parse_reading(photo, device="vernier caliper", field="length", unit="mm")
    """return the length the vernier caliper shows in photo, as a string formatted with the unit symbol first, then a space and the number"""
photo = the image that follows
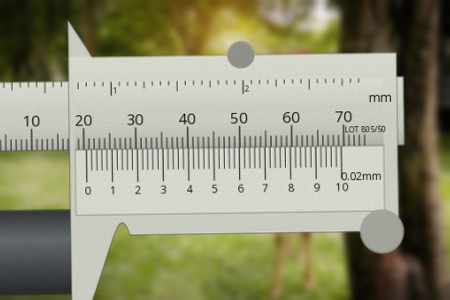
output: mm 20.5
